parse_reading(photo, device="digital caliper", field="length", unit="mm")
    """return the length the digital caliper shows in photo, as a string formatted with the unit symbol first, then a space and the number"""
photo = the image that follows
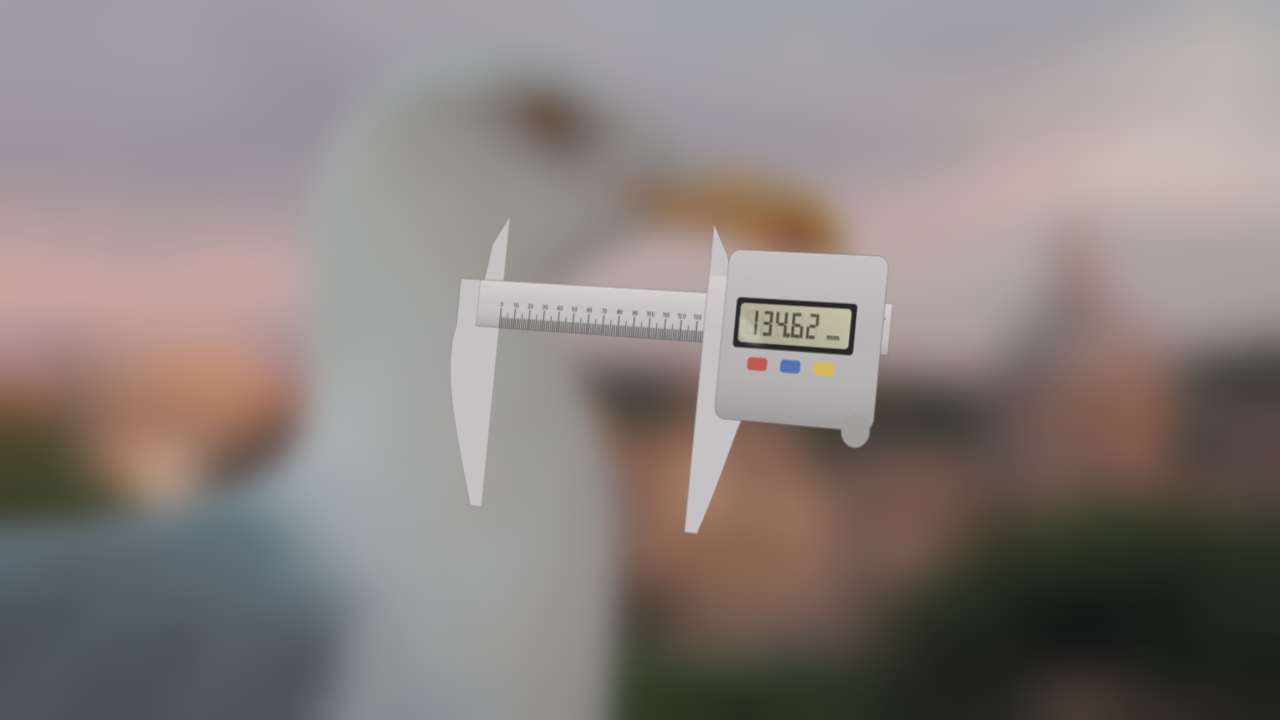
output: mm 134.62
